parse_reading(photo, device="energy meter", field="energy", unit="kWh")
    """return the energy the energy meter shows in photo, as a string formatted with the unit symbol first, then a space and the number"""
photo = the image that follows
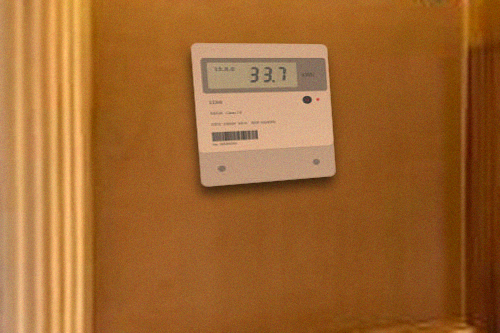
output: kWh 33.7
